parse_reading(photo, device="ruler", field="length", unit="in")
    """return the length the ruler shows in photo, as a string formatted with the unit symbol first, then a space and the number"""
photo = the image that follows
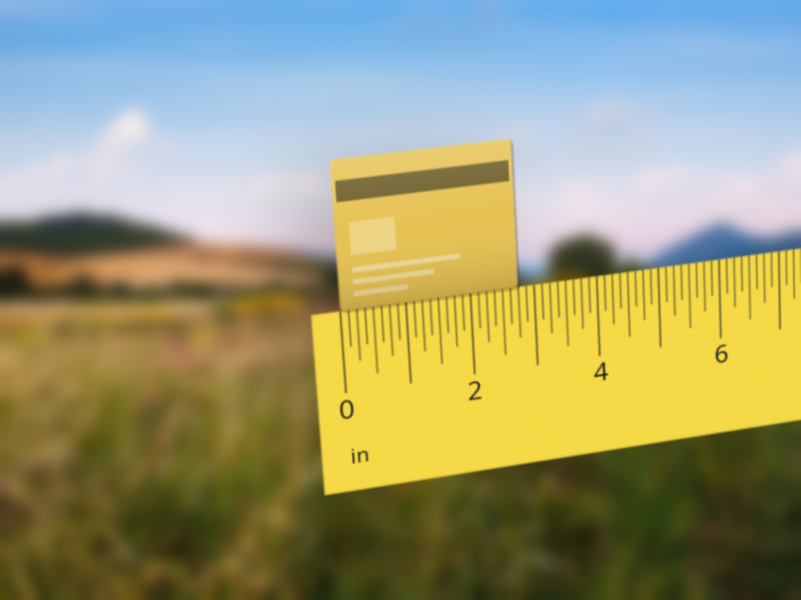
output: in 2.75
